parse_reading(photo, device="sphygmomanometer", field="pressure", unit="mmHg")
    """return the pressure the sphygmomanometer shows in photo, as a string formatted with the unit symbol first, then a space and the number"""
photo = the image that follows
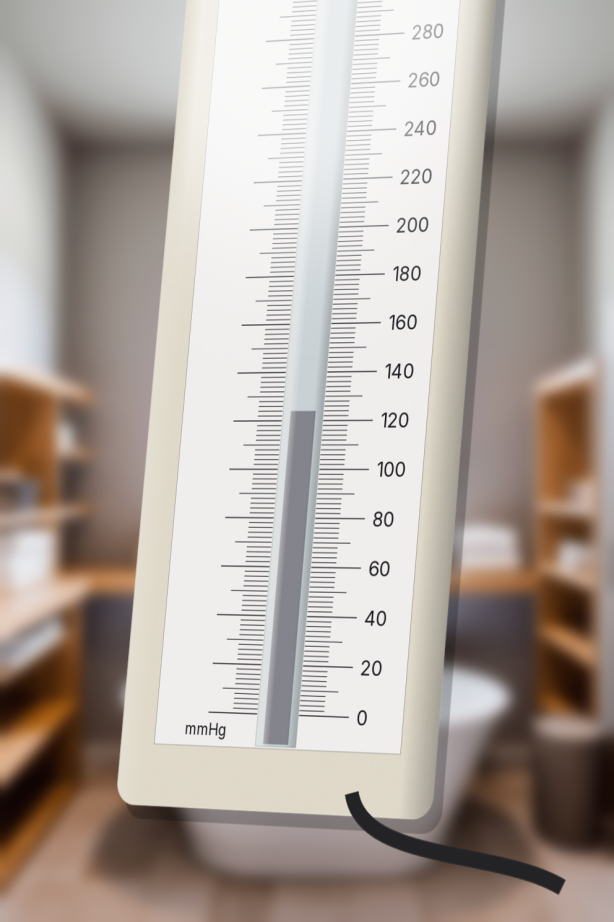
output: mmHg 124
